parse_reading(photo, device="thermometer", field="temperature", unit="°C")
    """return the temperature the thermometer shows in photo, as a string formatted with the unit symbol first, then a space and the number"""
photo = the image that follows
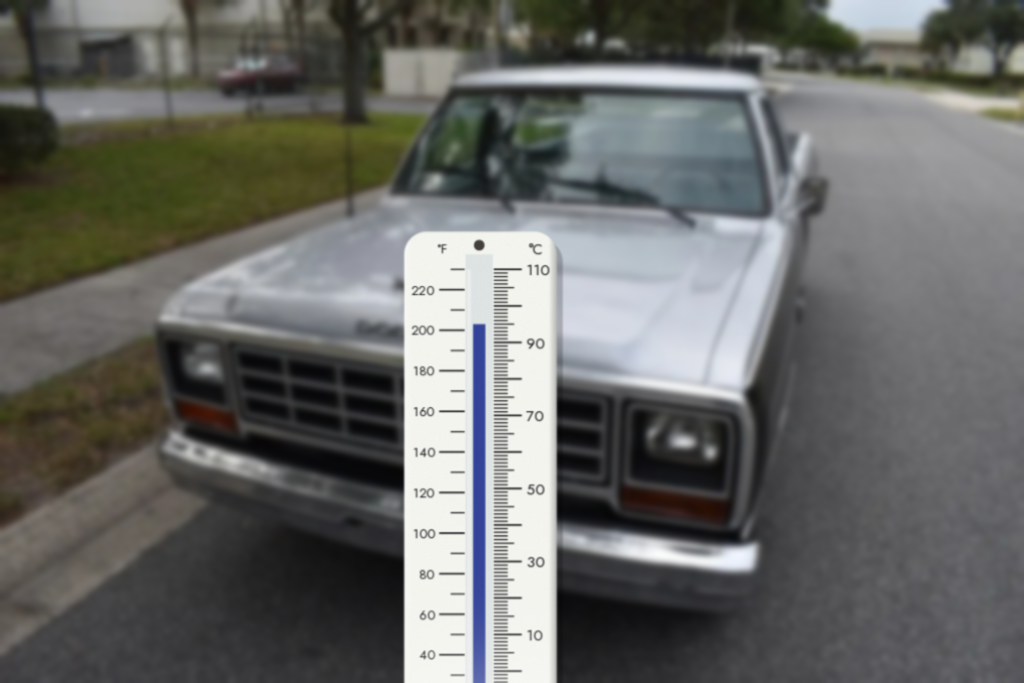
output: °C 95
